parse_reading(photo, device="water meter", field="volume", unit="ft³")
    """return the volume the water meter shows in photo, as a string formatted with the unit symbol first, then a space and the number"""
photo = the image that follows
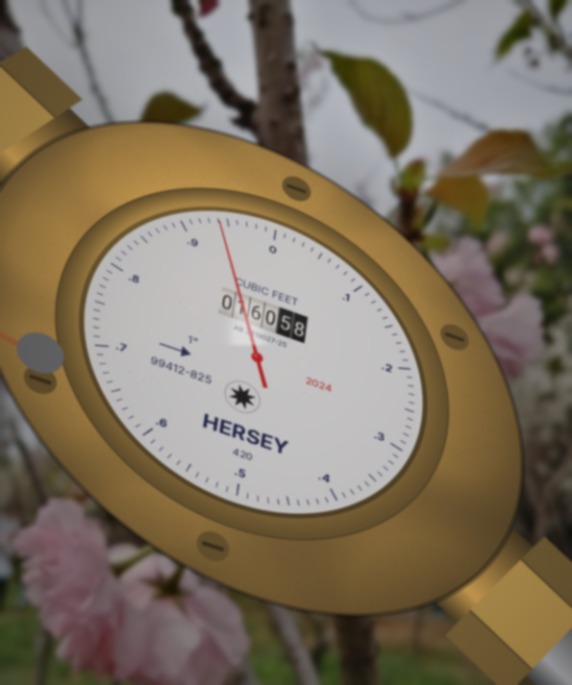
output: ft³ 16057.94
